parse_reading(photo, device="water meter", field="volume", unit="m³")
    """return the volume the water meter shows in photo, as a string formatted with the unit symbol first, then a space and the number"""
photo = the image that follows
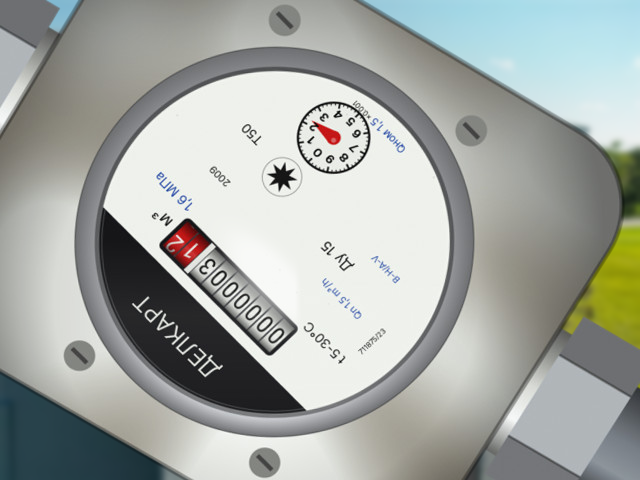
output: m³ 3.122
